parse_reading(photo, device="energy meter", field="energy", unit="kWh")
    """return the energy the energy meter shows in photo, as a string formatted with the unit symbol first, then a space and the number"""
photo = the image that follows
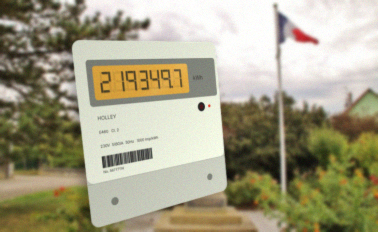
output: kWh 219349.7
